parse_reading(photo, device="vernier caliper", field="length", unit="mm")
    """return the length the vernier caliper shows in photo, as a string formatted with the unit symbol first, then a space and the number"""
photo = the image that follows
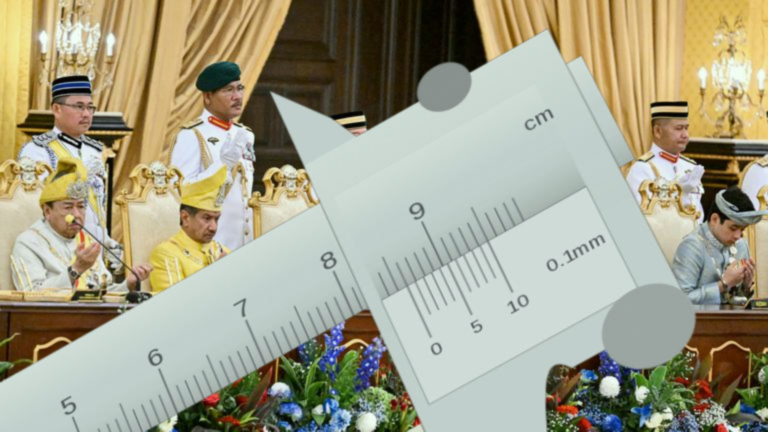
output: mm 86.0
